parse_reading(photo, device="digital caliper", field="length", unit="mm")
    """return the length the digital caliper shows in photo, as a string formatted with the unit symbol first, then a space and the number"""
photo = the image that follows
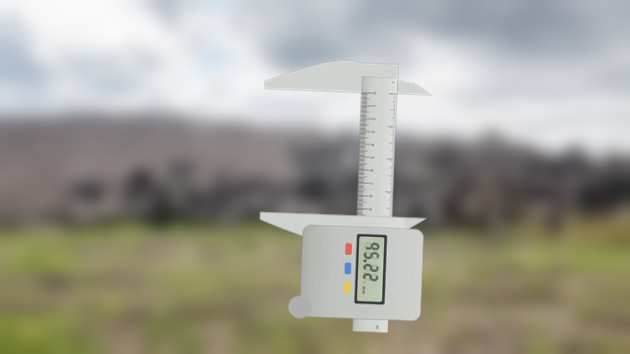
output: mm 95.22
